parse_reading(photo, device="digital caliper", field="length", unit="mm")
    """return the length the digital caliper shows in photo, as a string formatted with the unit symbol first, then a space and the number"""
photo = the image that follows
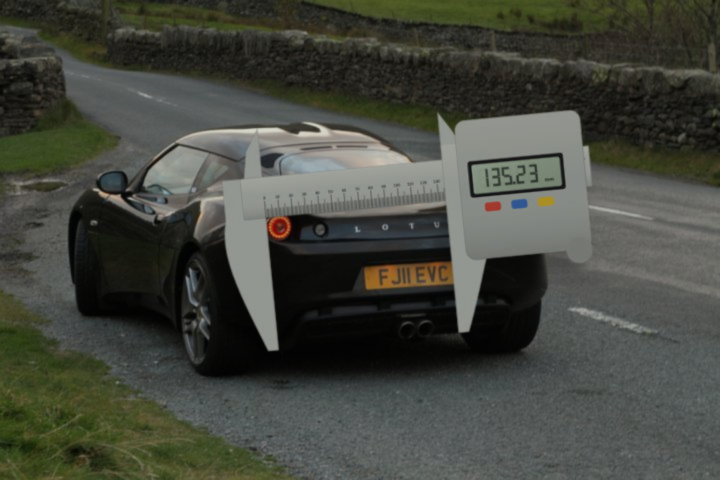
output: mm 135.23
